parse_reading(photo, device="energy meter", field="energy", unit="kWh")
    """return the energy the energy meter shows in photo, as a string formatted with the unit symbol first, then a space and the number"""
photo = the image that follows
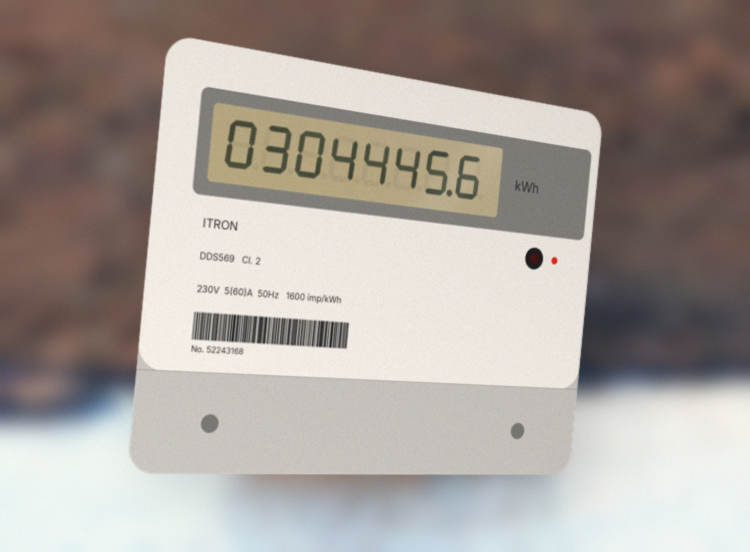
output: kWh 304445.6
